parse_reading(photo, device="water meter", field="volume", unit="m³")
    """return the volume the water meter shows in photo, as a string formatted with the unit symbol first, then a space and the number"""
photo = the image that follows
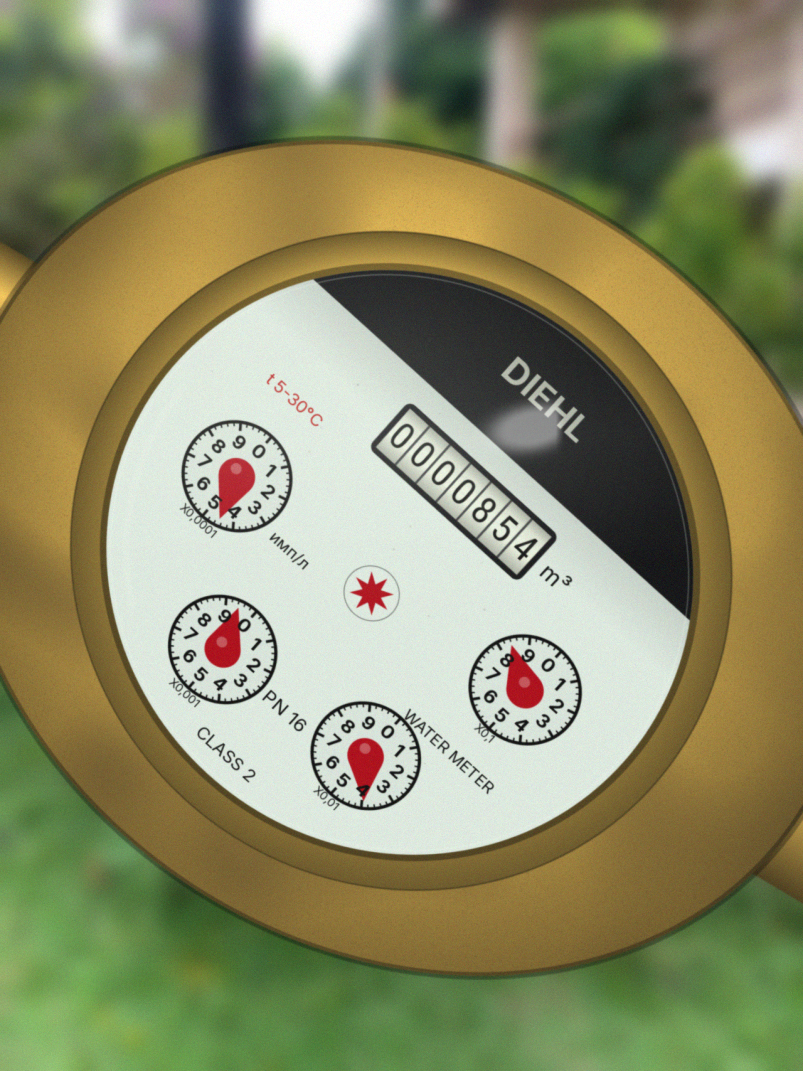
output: m³ 854.8394
